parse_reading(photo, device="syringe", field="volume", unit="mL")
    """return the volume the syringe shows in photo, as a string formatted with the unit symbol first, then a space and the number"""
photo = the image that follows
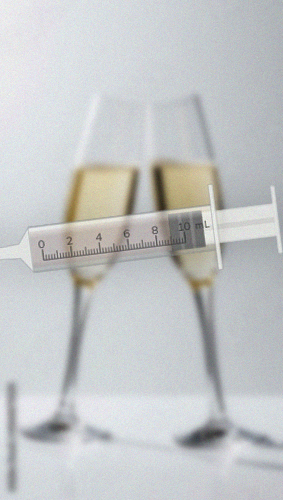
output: mL 9
